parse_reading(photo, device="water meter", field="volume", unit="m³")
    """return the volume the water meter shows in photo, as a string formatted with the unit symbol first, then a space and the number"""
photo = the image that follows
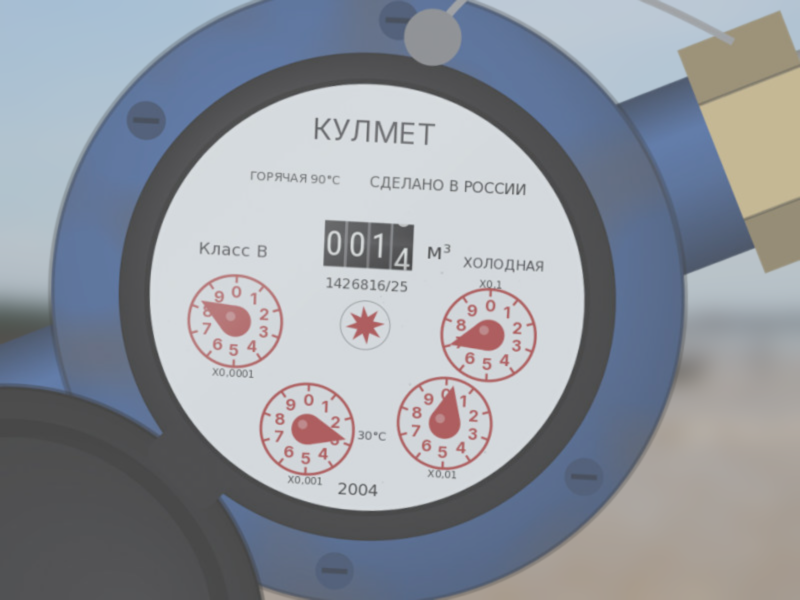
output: m³ 13.7028
